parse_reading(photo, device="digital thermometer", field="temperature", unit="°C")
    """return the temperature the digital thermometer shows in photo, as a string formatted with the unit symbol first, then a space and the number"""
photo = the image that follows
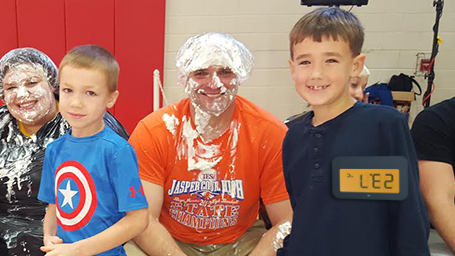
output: °C 23.7
